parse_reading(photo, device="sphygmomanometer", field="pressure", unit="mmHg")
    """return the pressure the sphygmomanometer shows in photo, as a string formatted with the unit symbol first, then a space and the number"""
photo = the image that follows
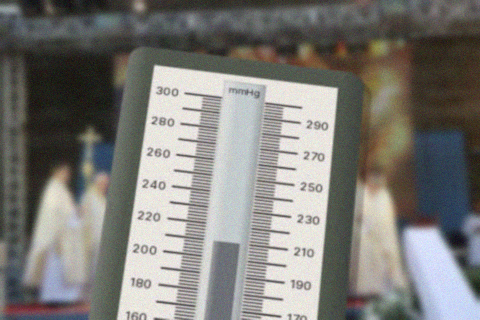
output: mmHg 210
